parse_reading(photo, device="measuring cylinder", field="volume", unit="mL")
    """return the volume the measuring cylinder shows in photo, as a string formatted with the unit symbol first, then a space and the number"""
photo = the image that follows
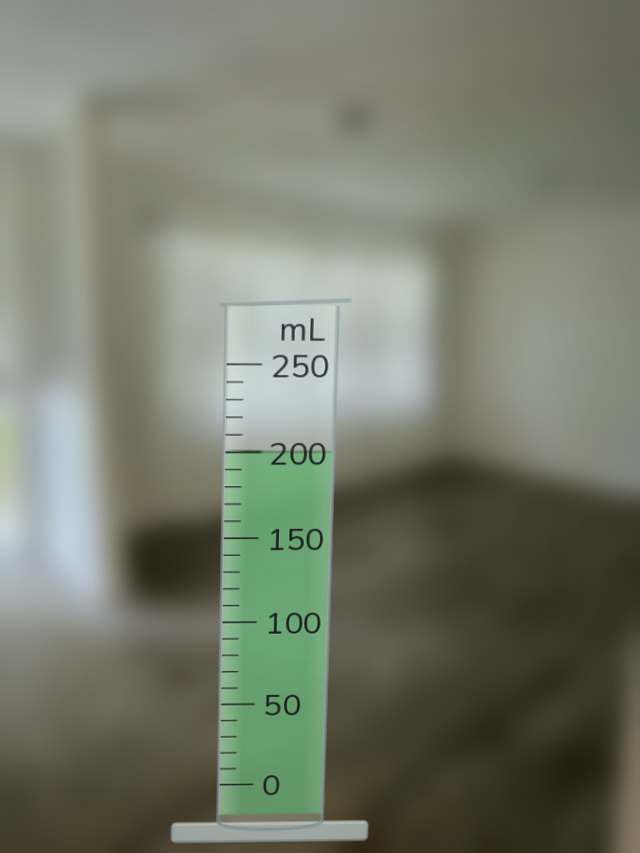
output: mL 200
